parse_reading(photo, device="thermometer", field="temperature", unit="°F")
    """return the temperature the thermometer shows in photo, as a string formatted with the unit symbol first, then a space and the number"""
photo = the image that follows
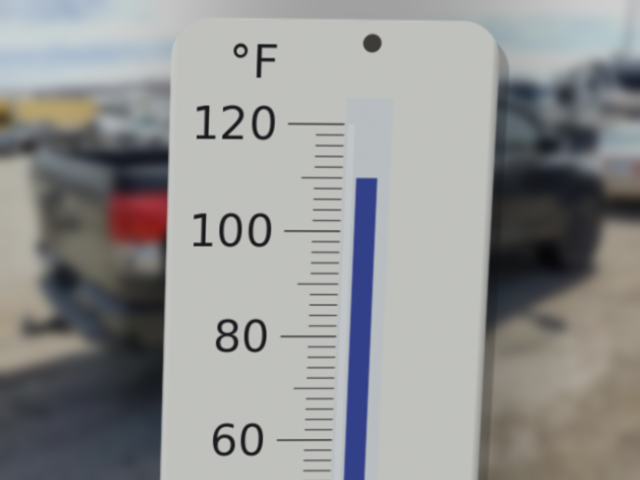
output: °F 110
